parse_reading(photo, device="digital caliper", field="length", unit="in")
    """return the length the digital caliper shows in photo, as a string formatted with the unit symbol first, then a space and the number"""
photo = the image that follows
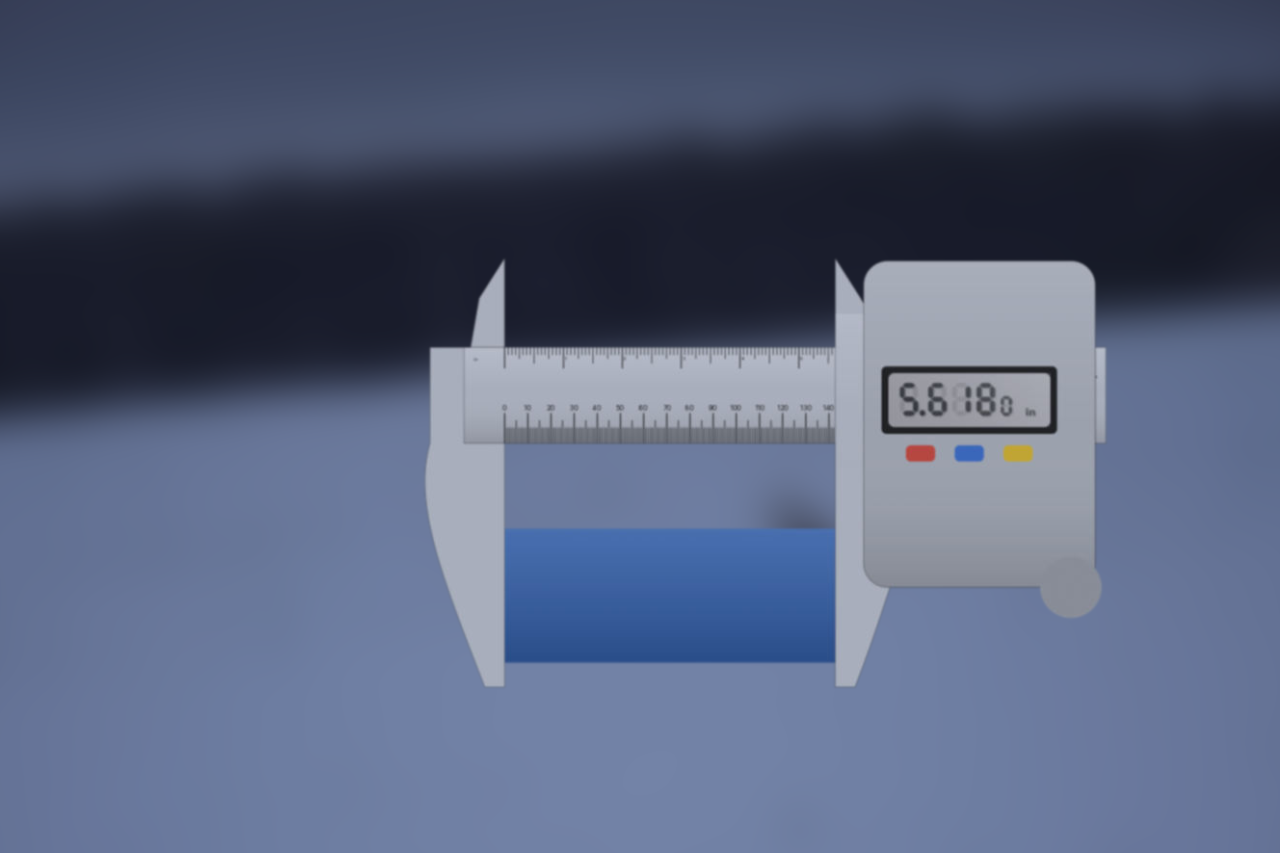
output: in 5.6180
